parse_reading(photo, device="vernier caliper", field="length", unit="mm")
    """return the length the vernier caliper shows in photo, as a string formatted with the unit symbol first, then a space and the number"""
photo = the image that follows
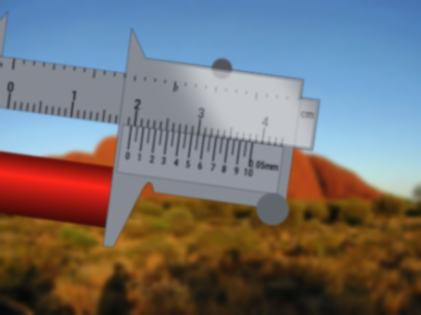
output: mm 19.5
